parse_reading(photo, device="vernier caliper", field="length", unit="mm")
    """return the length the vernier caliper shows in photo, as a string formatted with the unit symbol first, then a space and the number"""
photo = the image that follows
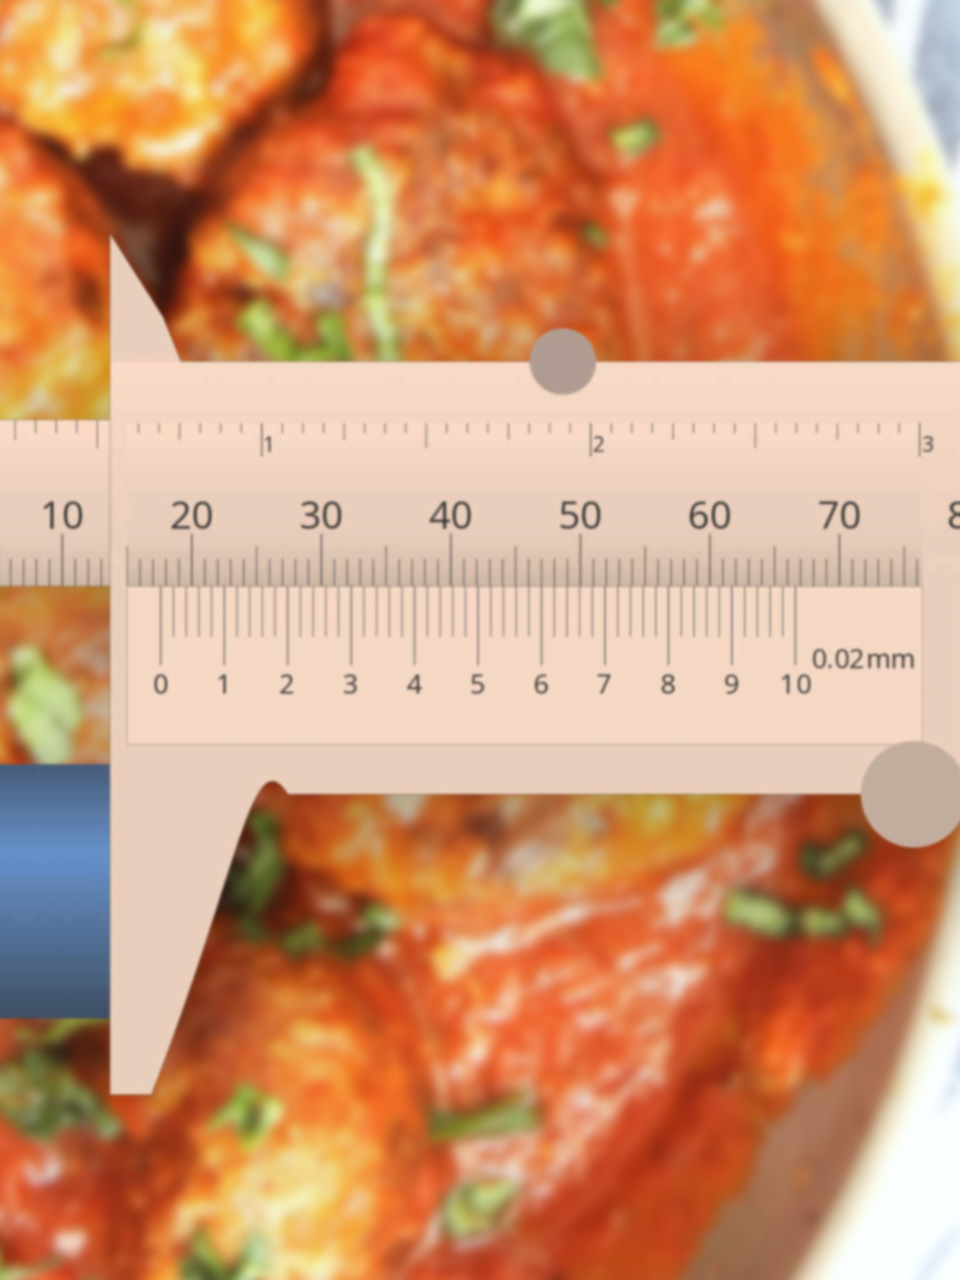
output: mm 17.6
